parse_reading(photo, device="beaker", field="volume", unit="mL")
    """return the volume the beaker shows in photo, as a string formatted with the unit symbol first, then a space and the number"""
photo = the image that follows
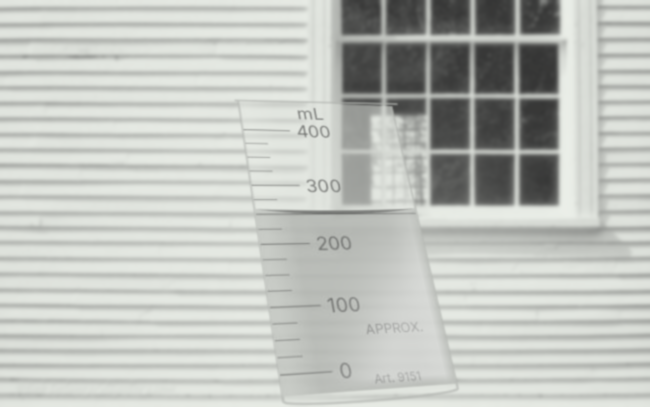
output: mL 250
